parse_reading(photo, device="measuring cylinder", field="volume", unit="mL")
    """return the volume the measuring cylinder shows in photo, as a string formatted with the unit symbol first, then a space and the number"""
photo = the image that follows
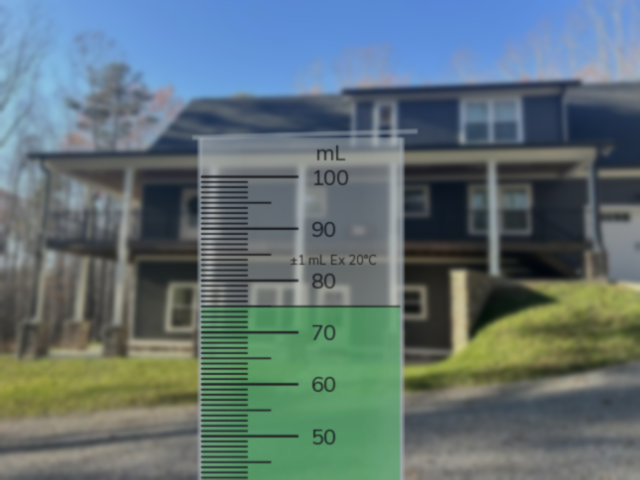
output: mL 75
